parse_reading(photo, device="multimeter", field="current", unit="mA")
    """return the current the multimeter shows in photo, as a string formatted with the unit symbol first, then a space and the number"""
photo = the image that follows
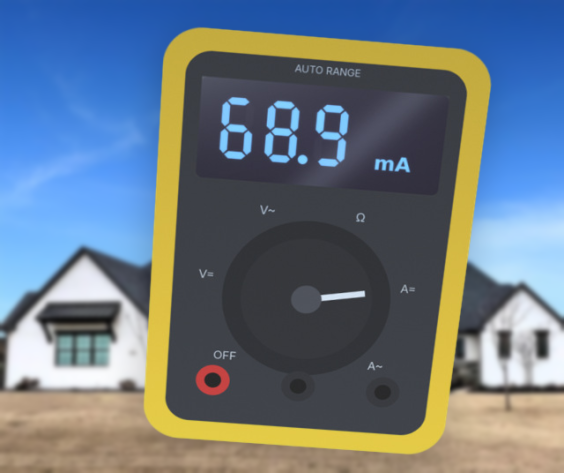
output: mA 68.9
